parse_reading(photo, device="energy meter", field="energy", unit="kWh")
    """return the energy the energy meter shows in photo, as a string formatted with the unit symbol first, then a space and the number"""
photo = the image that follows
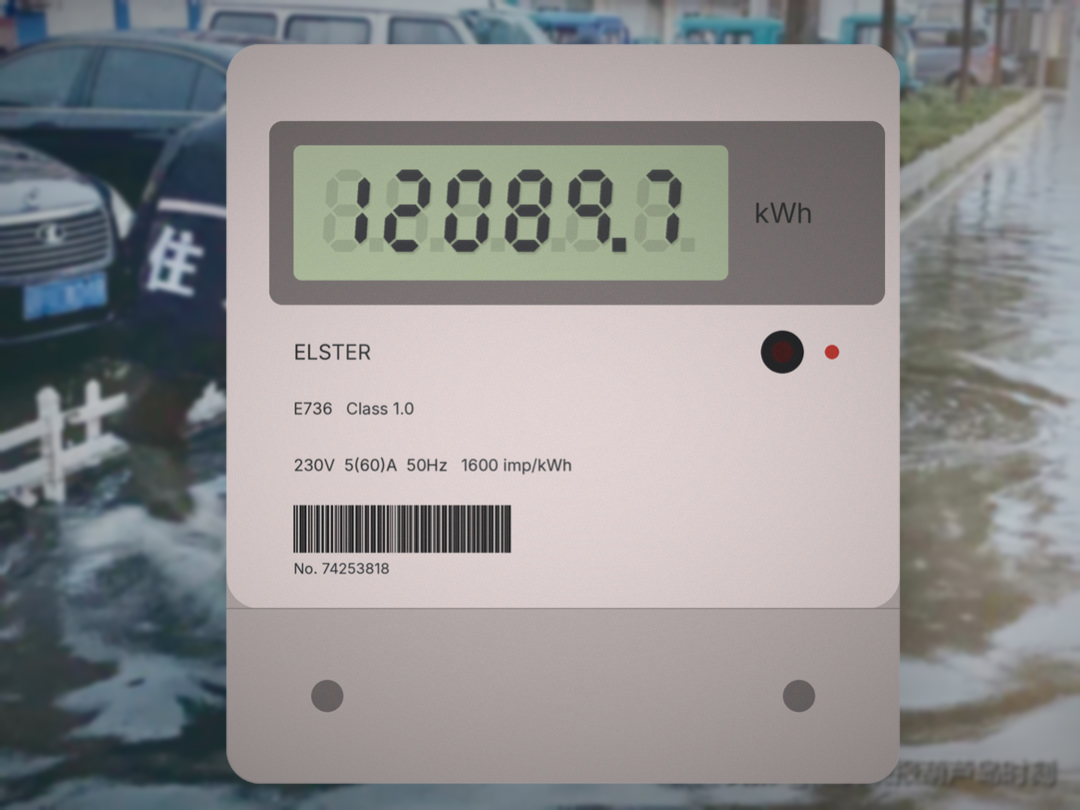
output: kWh 12089.7
